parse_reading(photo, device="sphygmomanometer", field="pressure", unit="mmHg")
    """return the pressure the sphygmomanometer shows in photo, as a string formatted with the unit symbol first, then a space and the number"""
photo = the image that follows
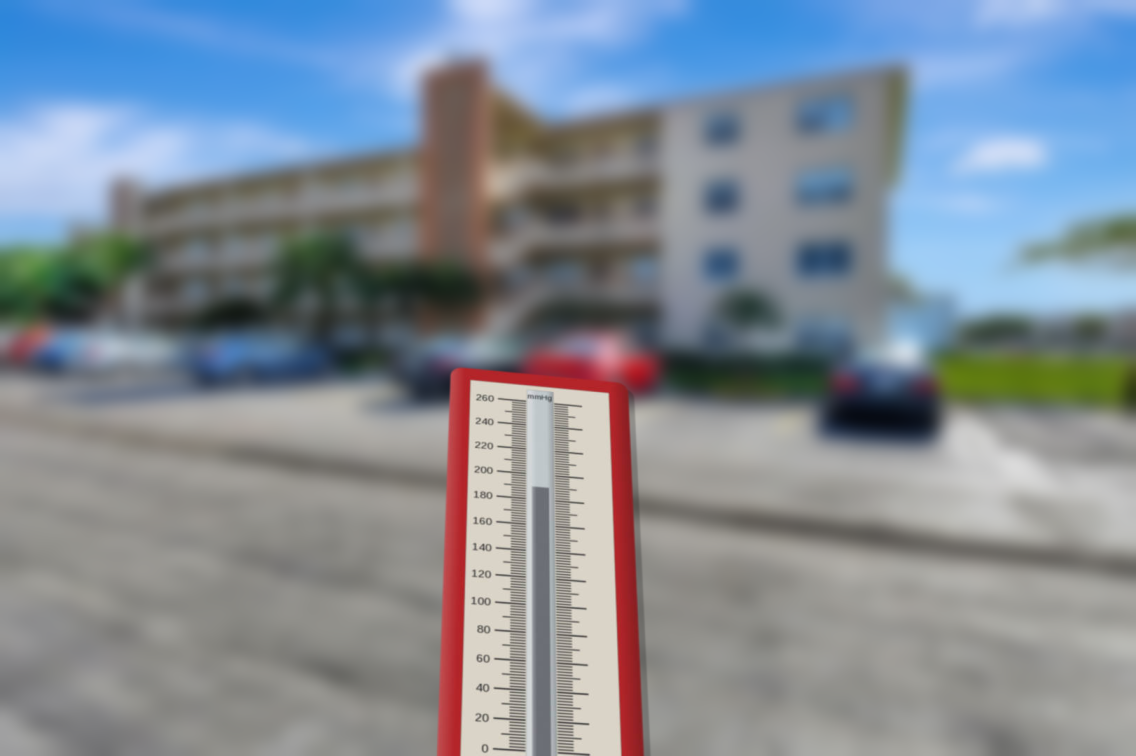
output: mmHg 190
